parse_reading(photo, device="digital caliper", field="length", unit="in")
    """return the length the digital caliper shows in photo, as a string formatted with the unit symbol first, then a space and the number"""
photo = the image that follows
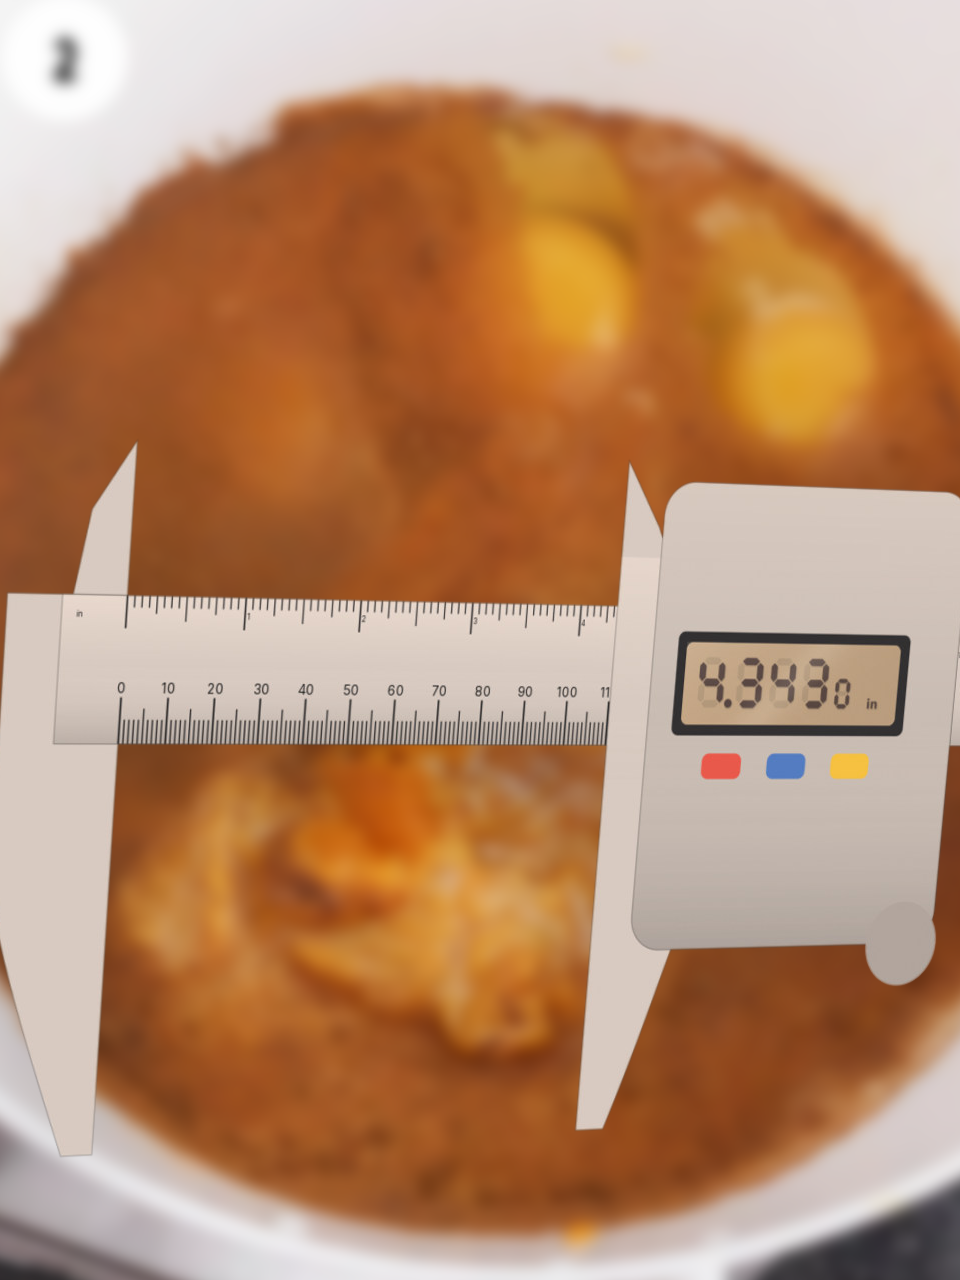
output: in 4.3430
